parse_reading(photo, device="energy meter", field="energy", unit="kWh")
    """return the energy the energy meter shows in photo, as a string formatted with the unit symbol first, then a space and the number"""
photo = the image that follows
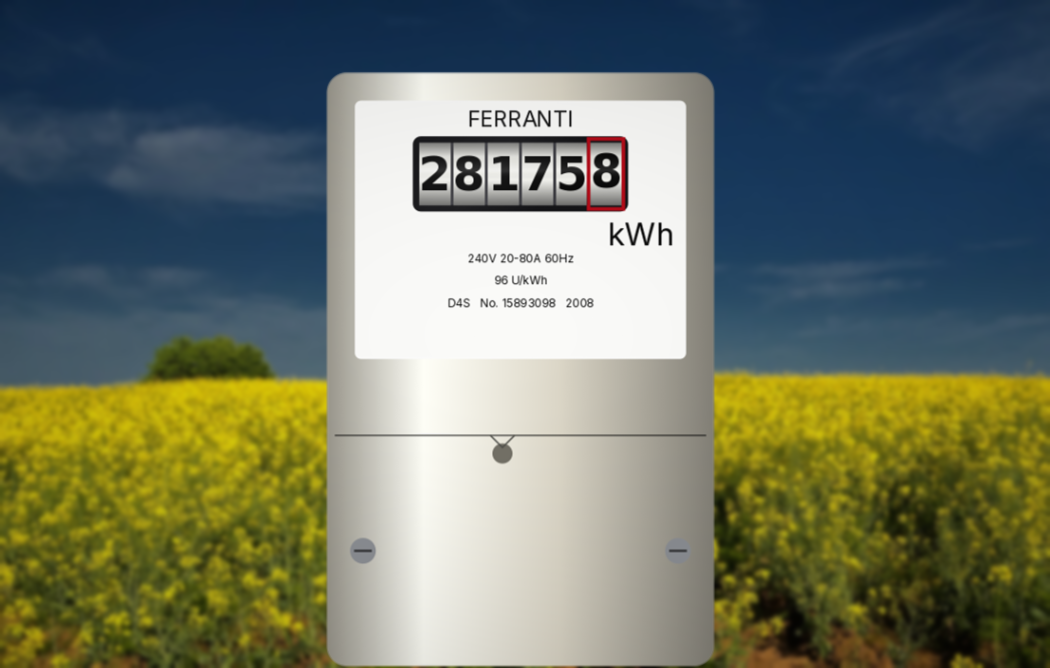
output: kWh 28175.8
